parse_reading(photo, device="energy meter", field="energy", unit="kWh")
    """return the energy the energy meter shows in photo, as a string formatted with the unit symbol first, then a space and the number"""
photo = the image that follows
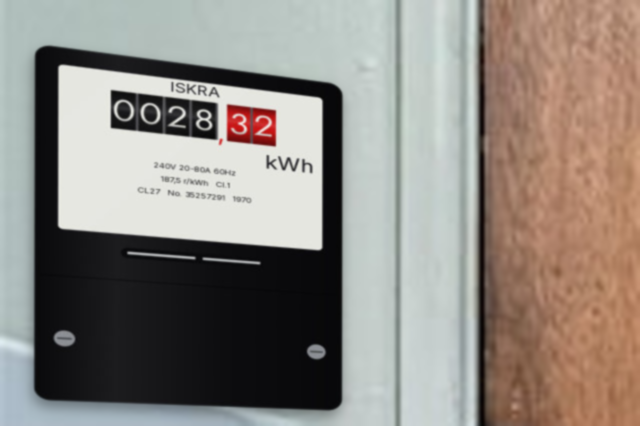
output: kWh 28.32
